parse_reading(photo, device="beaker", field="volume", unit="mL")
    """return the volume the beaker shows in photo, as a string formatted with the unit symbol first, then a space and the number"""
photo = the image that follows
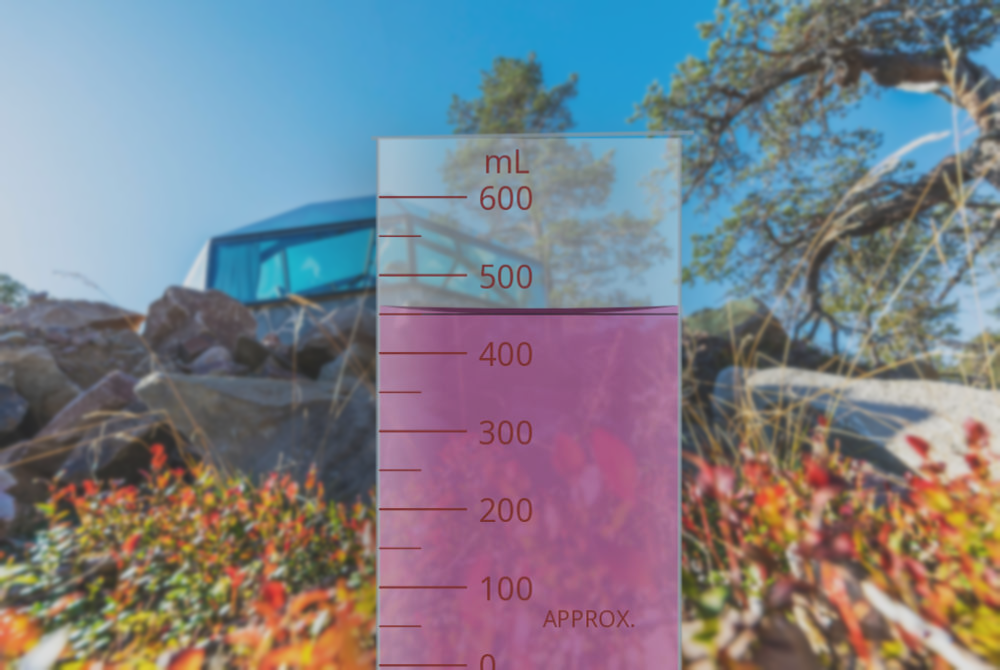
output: mL 450
